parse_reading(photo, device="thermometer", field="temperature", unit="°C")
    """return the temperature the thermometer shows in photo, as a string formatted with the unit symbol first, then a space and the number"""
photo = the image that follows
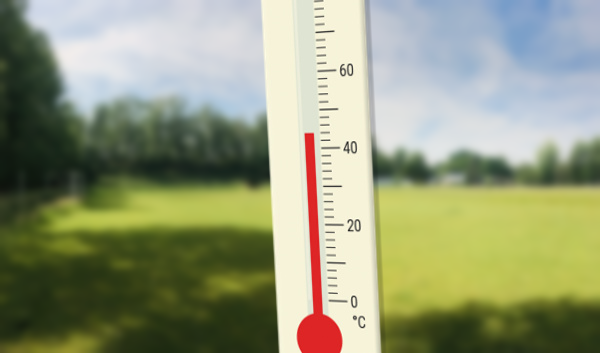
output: °C 44
